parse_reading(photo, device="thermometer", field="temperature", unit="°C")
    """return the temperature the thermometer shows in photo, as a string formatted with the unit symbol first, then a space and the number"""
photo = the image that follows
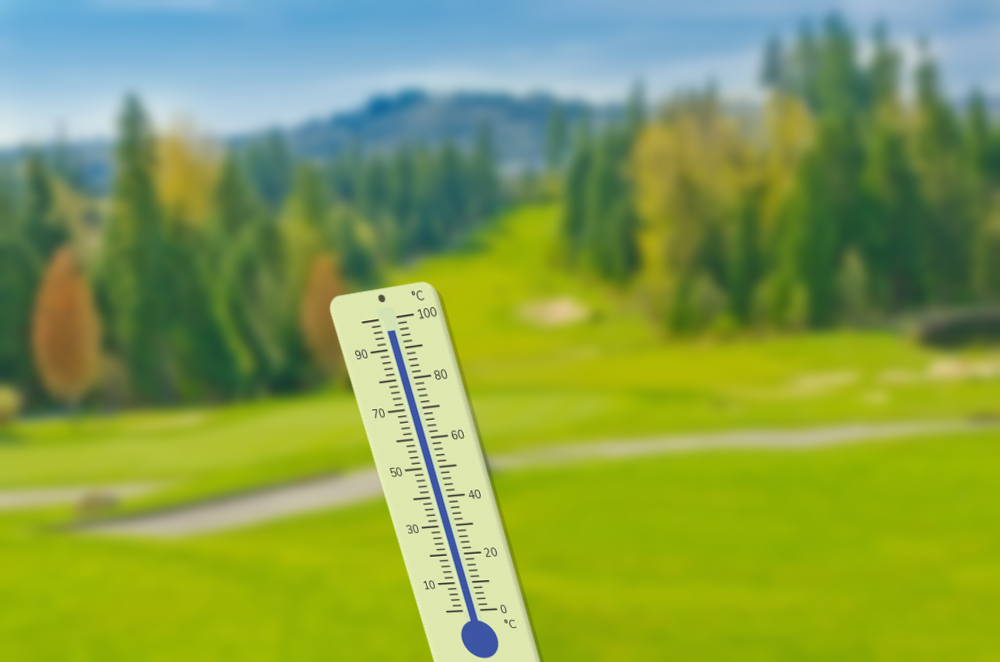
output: °C 96
